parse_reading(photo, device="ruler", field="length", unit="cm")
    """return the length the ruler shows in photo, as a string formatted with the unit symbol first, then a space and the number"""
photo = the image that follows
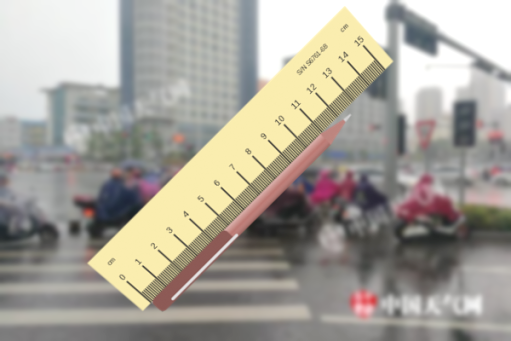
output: cm 12.5
